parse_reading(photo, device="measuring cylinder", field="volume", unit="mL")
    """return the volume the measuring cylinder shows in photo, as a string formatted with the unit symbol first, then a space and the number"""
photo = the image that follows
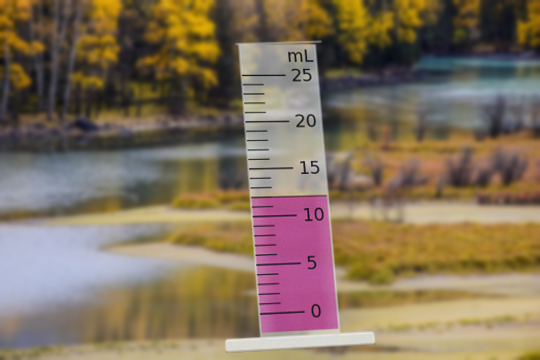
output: mL 12
